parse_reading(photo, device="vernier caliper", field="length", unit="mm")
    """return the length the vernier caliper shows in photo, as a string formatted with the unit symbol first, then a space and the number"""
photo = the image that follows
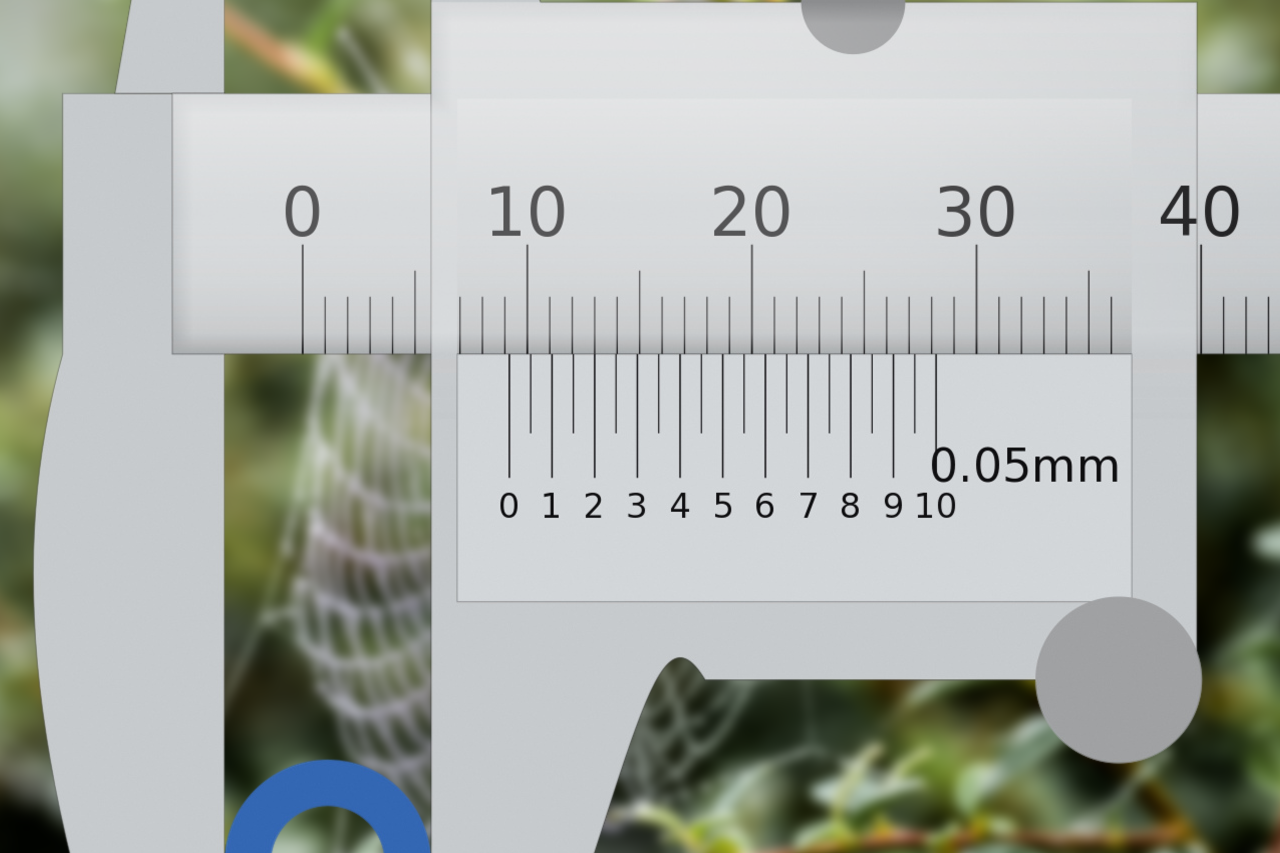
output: mm 9.2
